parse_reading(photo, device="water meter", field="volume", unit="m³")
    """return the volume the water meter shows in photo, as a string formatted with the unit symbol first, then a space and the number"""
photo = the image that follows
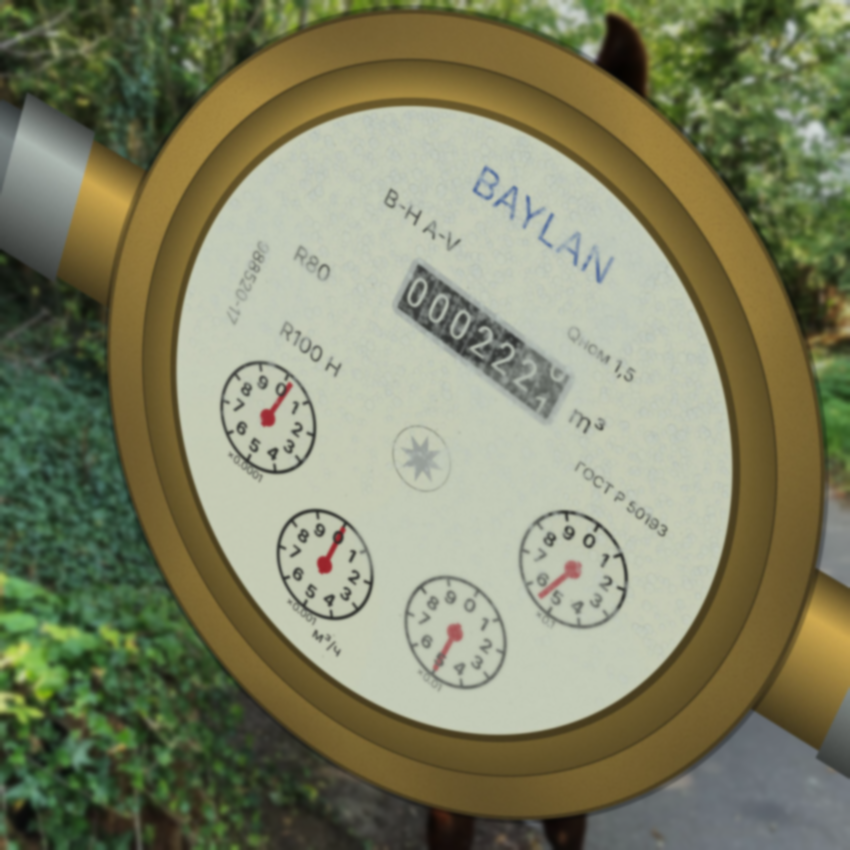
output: m³ 2220.5500
